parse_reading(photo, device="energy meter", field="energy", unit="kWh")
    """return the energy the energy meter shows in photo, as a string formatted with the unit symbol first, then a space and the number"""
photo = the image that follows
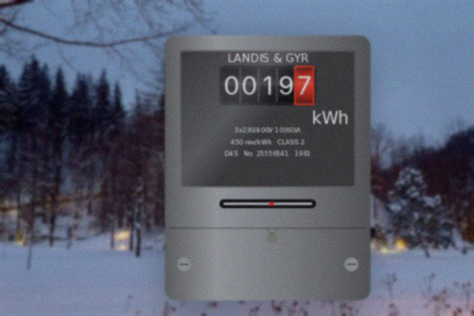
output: kWh 19.7
